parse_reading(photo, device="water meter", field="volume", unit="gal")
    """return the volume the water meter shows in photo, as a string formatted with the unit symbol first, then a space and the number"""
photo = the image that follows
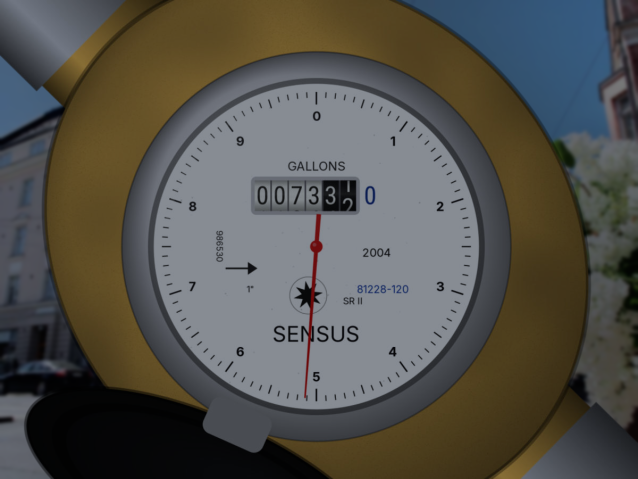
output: gal 73315.1
